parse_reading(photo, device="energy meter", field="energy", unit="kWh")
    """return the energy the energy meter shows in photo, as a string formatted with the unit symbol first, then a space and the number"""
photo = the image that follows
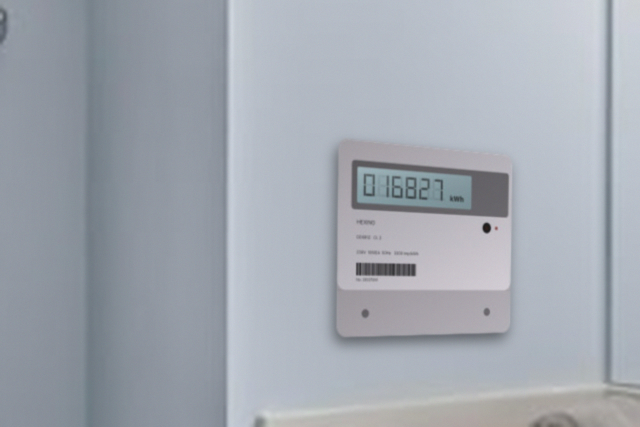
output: kWh 16827
